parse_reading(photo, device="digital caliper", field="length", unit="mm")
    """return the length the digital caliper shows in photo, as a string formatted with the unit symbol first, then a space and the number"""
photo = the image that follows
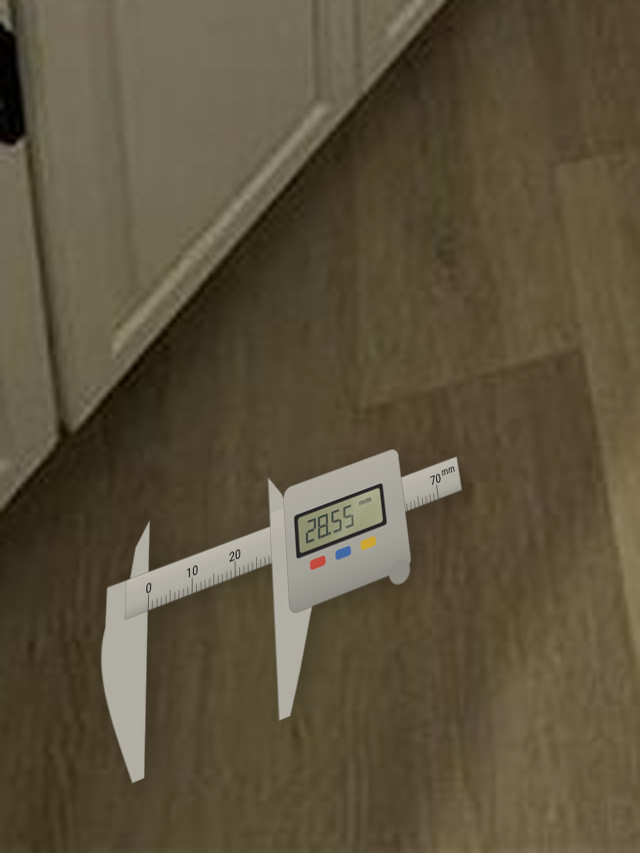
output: mm 28.55
